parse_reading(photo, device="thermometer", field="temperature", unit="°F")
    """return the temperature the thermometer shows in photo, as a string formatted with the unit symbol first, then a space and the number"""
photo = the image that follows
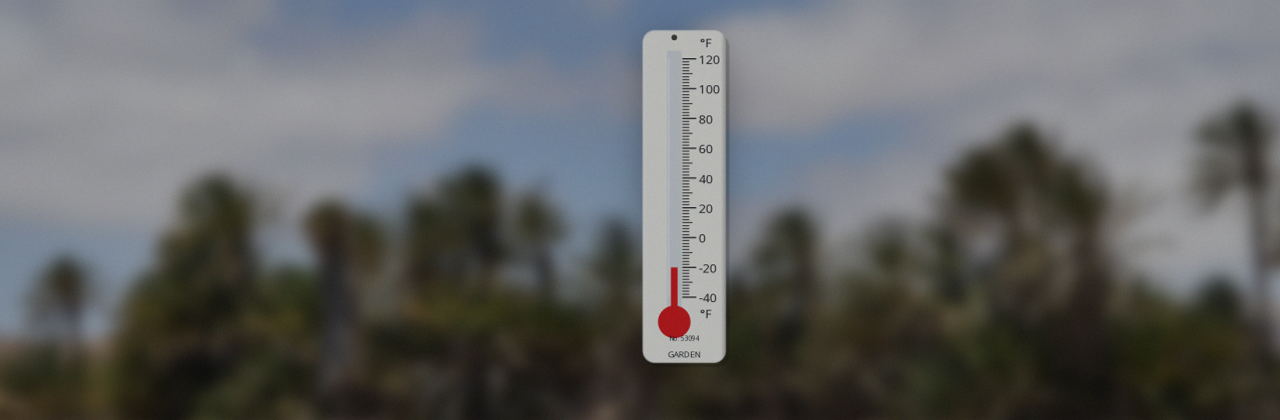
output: °F -20
